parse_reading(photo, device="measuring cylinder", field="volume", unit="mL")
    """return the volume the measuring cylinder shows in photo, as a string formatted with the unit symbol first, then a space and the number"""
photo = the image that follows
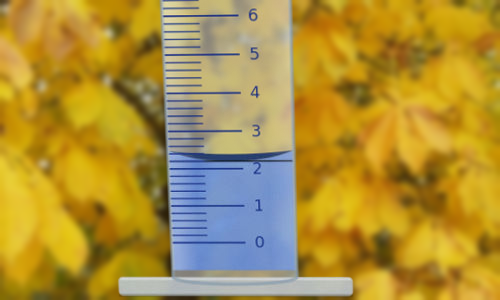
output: mL 2.2
